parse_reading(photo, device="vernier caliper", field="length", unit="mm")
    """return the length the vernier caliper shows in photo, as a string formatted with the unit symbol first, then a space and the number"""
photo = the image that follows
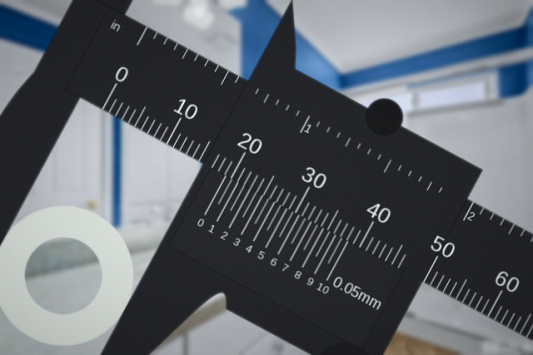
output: mm 19.2
